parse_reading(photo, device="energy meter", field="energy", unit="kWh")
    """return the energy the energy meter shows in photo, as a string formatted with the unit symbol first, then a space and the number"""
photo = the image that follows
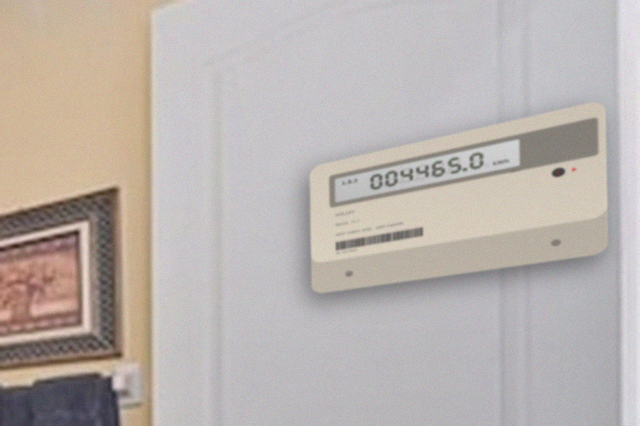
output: kWh 4465.0
